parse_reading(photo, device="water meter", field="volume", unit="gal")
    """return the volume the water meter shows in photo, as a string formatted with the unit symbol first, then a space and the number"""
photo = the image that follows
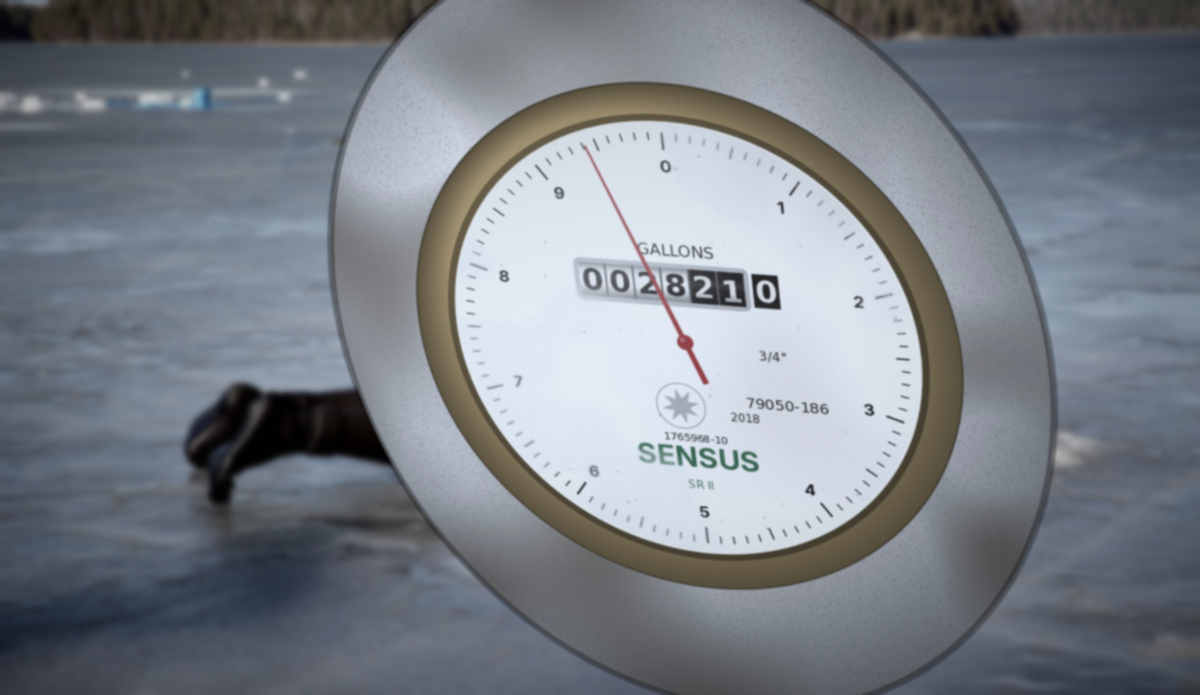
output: gal 28209.4
